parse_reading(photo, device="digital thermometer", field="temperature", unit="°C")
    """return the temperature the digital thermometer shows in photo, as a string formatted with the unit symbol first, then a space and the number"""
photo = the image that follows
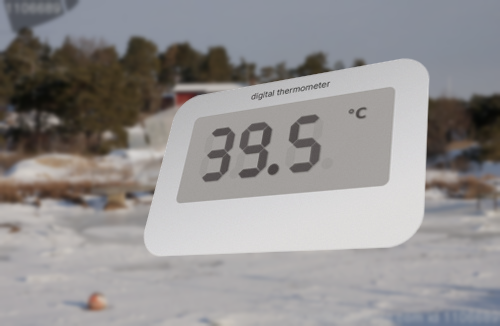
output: °C 39.5
